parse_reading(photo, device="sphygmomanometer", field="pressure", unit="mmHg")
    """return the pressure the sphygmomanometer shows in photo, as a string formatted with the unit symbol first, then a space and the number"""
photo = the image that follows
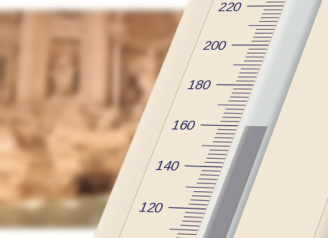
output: mmHg 160
